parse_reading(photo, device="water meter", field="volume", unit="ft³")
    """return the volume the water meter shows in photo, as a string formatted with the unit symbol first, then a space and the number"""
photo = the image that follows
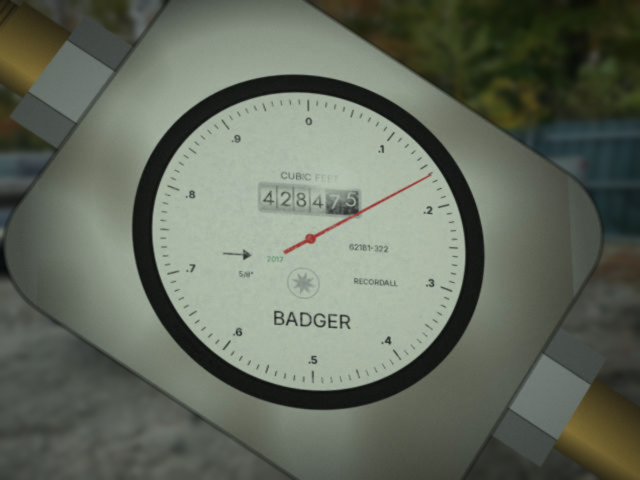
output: ft³ 428475.16
